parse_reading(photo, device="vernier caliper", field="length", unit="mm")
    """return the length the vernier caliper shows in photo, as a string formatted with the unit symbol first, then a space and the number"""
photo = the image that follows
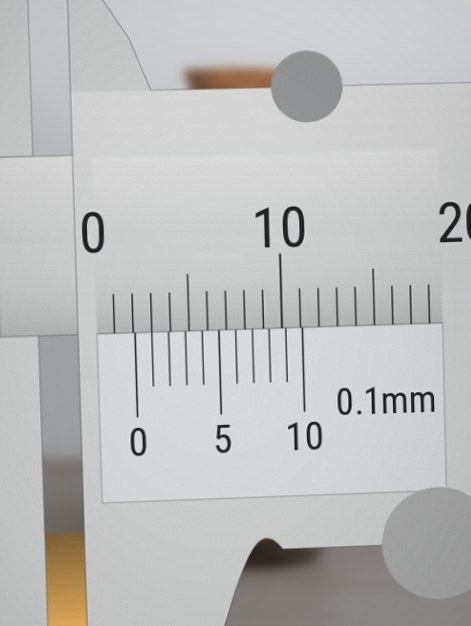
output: mm 2.1
